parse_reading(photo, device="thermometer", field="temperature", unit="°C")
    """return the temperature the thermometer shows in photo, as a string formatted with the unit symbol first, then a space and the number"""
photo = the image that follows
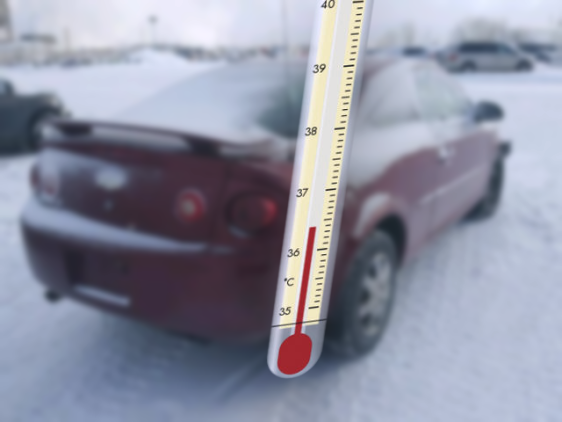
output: °C 36.4
